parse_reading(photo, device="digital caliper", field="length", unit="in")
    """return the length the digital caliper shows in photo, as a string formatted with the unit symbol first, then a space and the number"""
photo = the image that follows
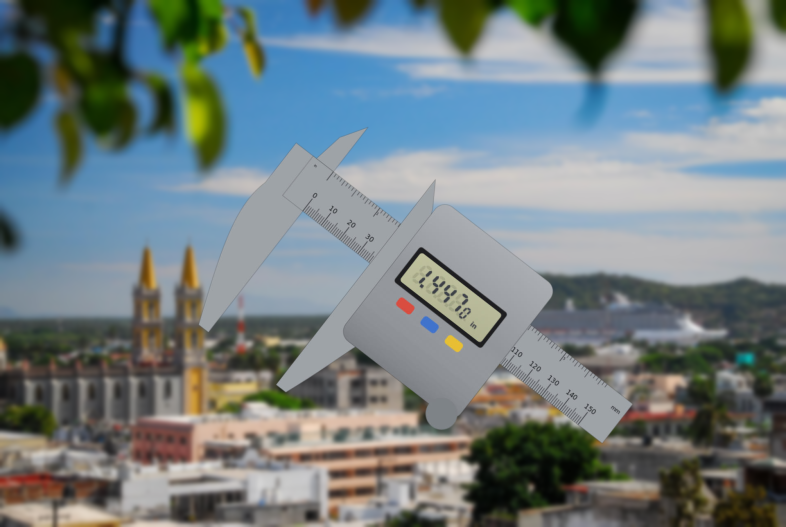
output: in 1.4470
